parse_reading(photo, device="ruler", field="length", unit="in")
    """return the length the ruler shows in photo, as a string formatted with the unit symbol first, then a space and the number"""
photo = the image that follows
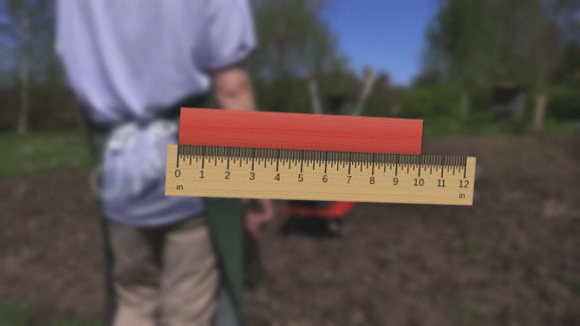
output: in 10
